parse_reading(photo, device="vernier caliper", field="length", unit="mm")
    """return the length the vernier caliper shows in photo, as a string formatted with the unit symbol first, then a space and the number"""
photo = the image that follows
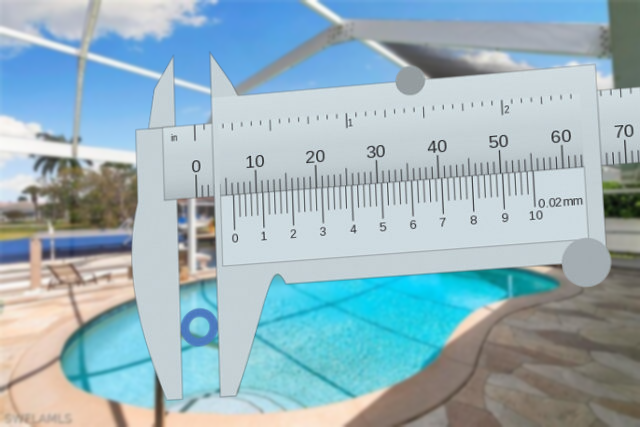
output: mm 6.2
